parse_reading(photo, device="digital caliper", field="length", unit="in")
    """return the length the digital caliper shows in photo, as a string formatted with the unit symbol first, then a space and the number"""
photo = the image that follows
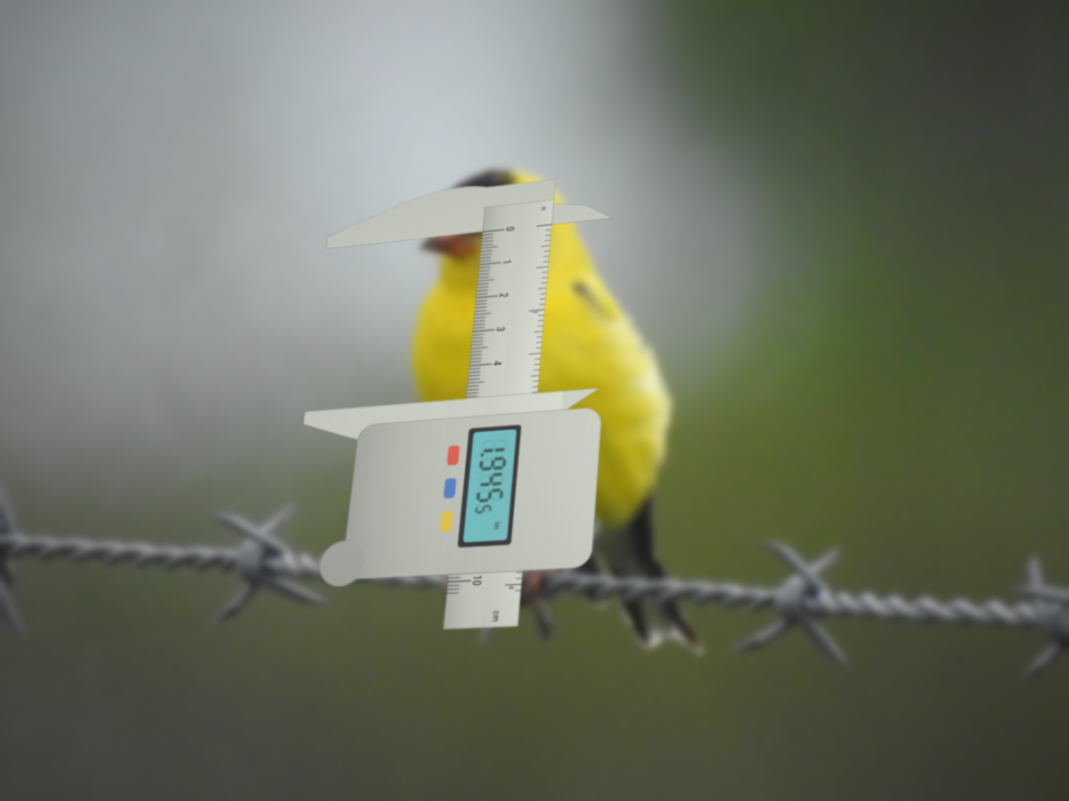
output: in 1.9455
